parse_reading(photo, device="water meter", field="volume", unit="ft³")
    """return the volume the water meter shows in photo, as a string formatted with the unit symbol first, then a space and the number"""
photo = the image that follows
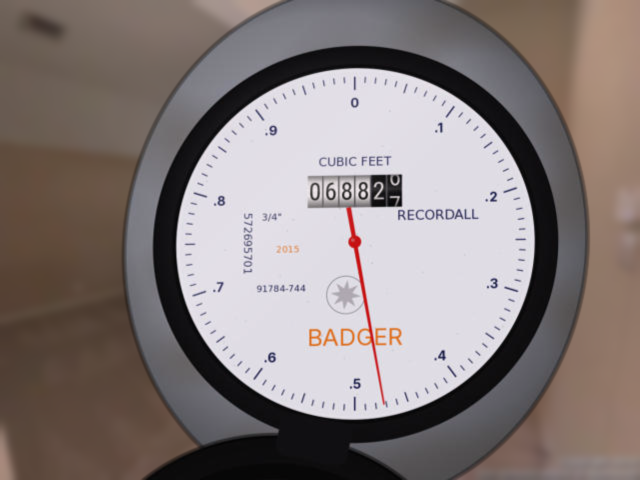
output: ft³ 68826.47
